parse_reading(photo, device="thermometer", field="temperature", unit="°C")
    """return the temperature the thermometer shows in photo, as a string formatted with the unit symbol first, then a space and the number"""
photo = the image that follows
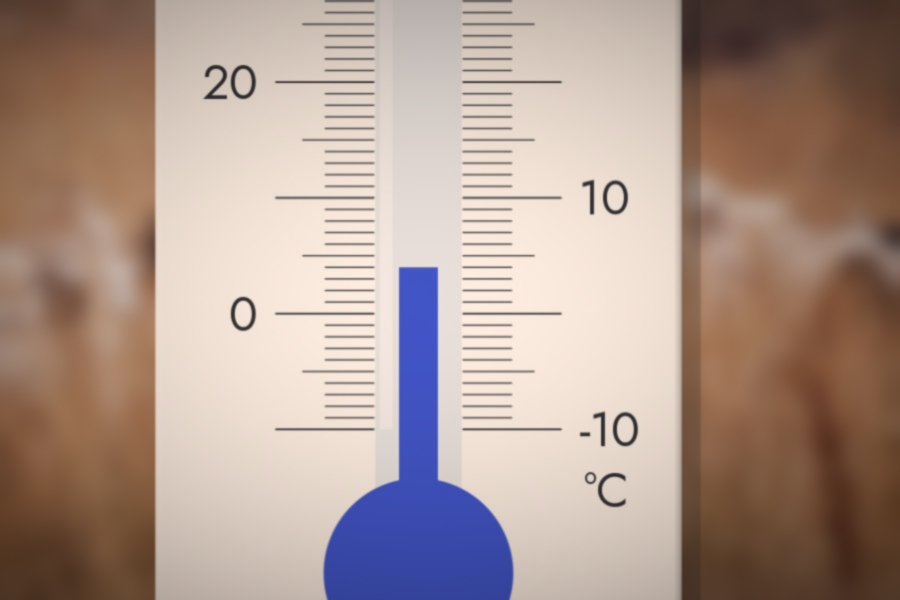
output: °C 4
